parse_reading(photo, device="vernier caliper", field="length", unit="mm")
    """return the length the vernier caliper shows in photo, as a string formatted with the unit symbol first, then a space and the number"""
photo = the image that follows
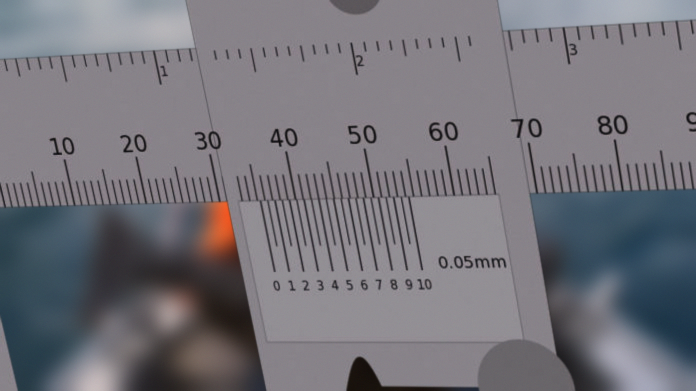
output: mm 35.4
